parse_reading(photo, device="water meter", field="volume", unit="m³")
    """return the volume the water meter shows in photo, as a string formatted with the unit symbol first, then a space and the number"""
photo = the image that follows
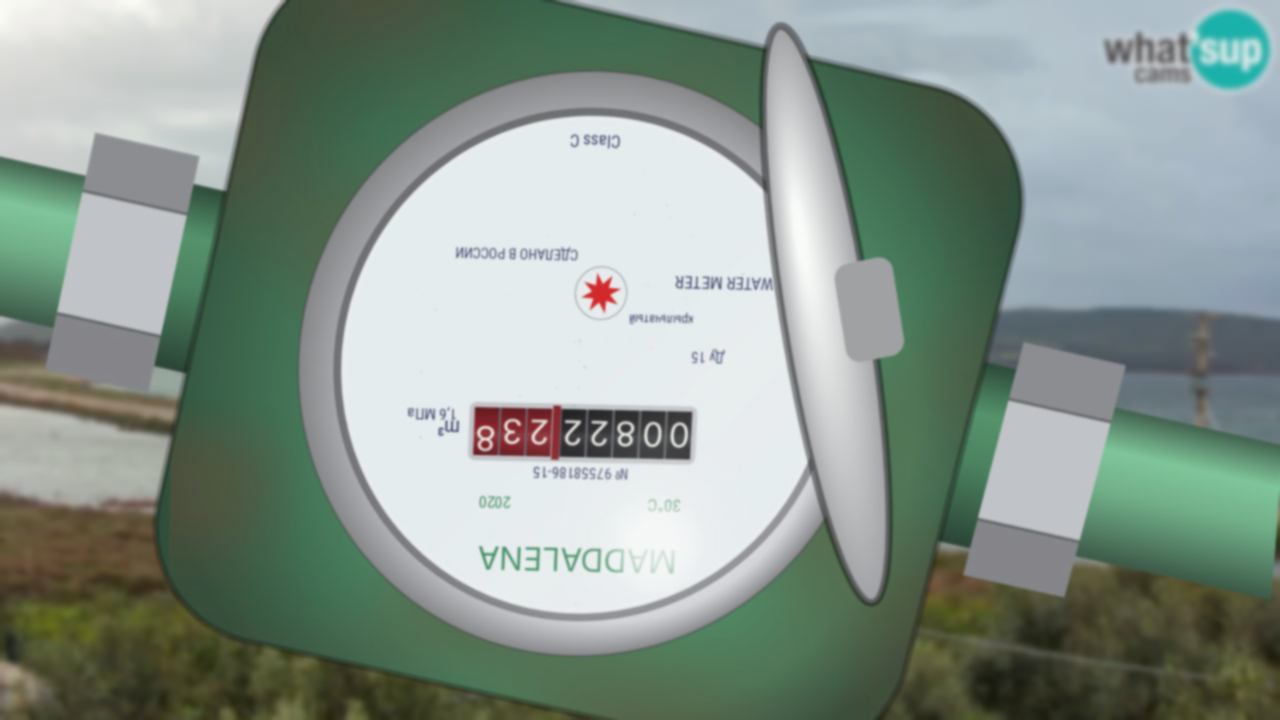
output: m³ 822.238
